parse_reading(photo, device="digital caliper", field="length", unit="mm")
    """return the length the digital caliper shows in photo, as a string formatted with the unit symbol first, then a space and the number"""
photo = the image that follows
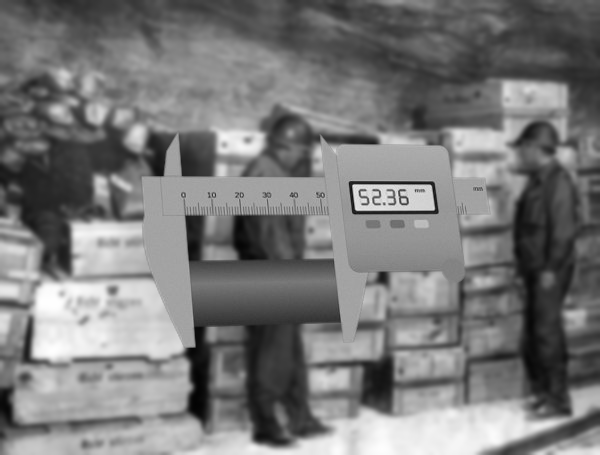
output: mm 52.36
